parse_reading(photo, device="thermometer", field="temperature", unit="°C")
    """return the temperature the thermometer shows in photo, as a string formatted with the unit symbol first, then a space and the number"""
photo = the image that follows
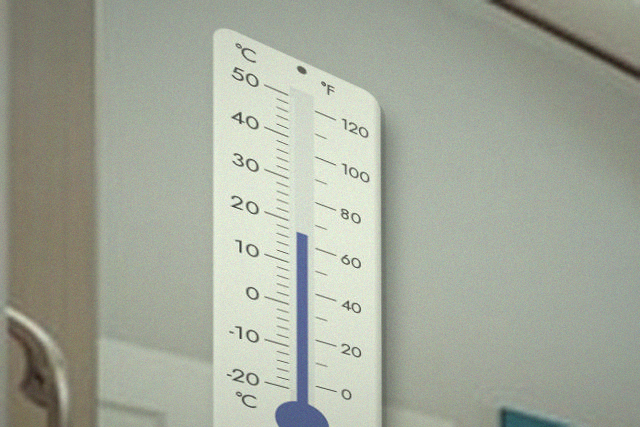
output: °C 18
